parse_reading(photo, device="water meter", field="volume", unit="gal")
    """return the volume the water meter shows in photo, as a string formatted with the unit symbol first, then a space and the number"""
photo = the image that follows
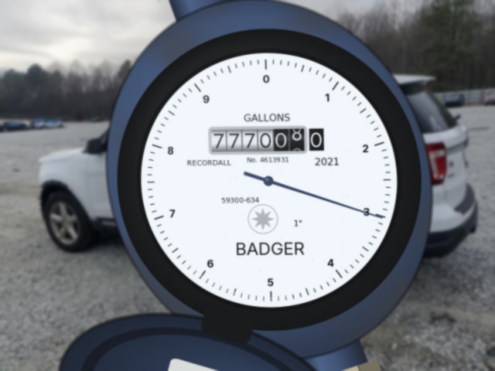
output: gal 7770083.0
